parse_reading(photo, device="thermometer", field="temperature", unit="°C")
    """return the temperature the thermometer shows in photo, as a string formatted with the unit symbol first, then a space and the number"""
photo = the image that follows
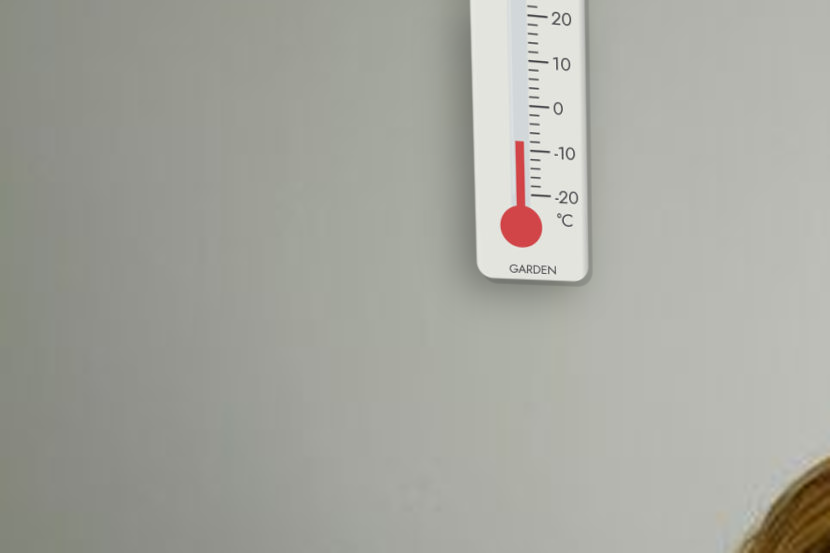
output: °C -8
